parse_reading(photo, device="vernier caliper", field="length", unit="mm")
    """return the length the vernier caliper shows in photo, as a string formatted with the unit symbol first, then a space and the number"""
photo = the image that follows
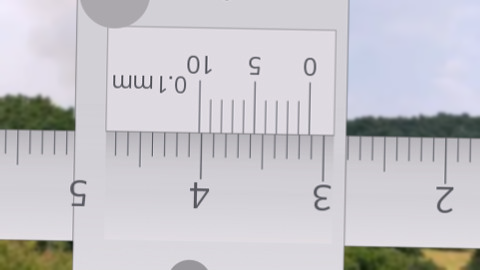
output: mm 31.2
